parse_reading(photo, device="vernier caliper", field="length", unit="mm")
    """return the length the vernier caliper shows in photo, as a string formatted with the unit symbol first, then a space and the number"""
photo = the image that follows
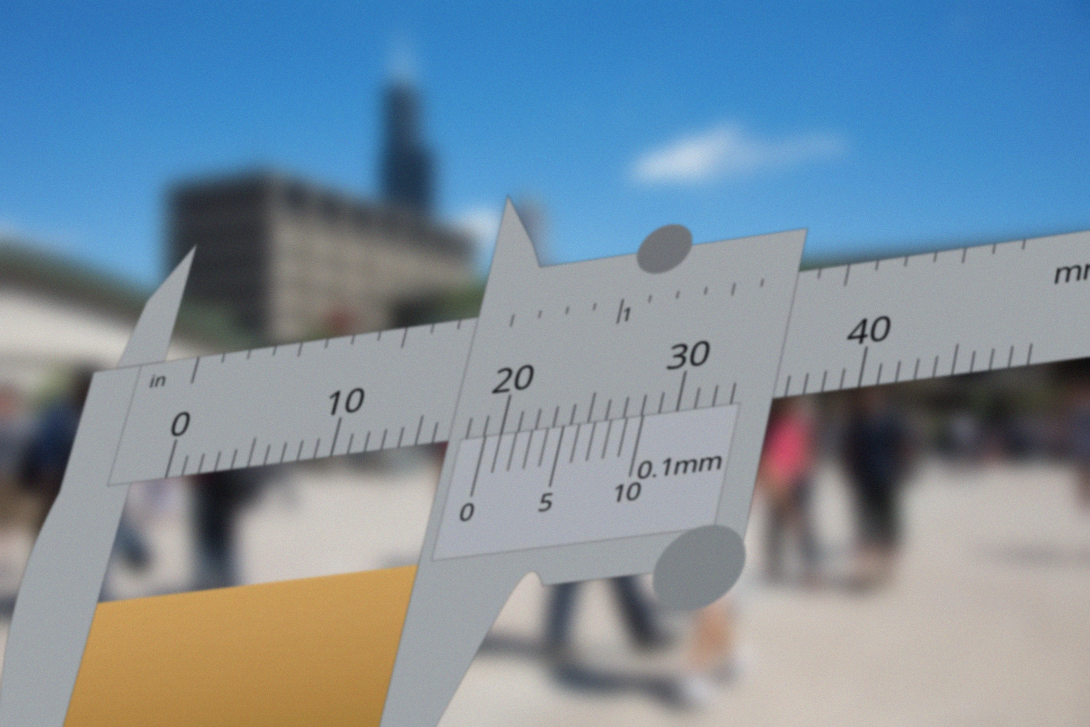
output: mm 19.1
